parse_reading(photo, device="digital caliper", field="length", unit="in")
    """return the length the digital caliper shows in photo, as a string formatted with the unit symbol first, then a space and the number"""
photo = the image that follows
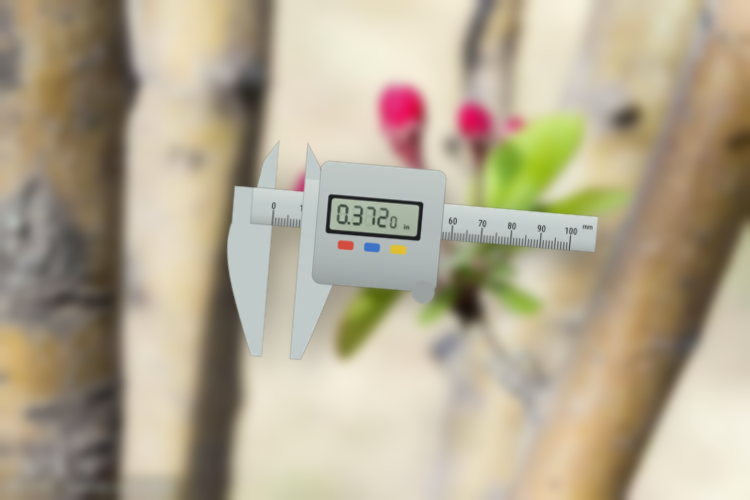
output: in 0.3720
